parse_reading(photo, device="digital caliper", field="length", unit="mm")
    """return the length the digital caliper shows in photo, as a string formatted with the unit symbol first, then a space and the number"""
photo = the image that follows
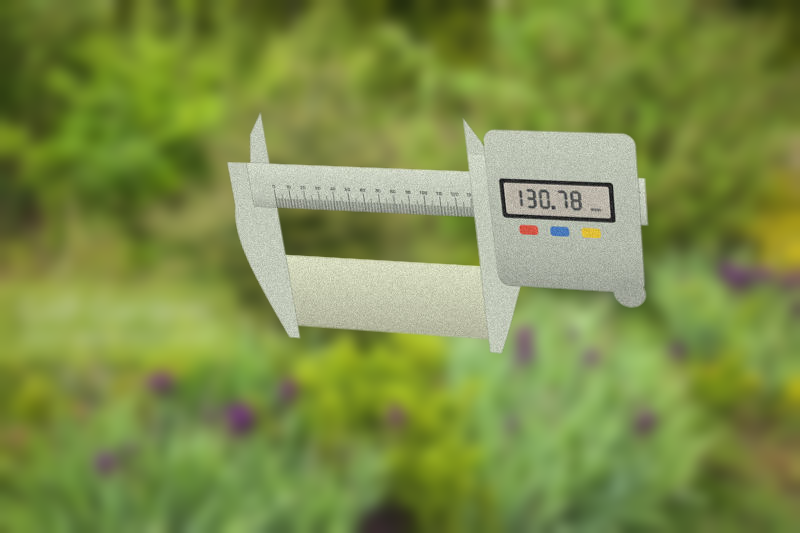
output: mm 130.78
